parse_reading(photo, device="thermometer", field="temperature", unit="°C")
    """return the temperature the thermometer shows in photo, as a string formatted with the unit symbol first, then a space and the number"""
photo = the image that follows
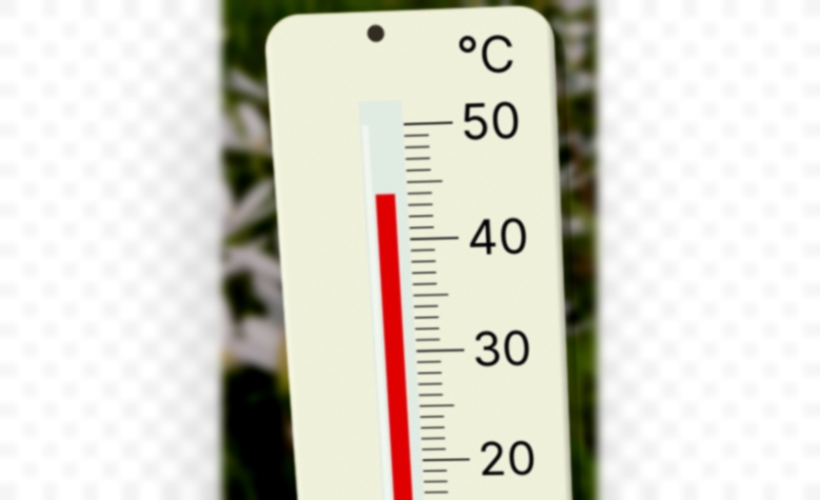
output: °C 44
